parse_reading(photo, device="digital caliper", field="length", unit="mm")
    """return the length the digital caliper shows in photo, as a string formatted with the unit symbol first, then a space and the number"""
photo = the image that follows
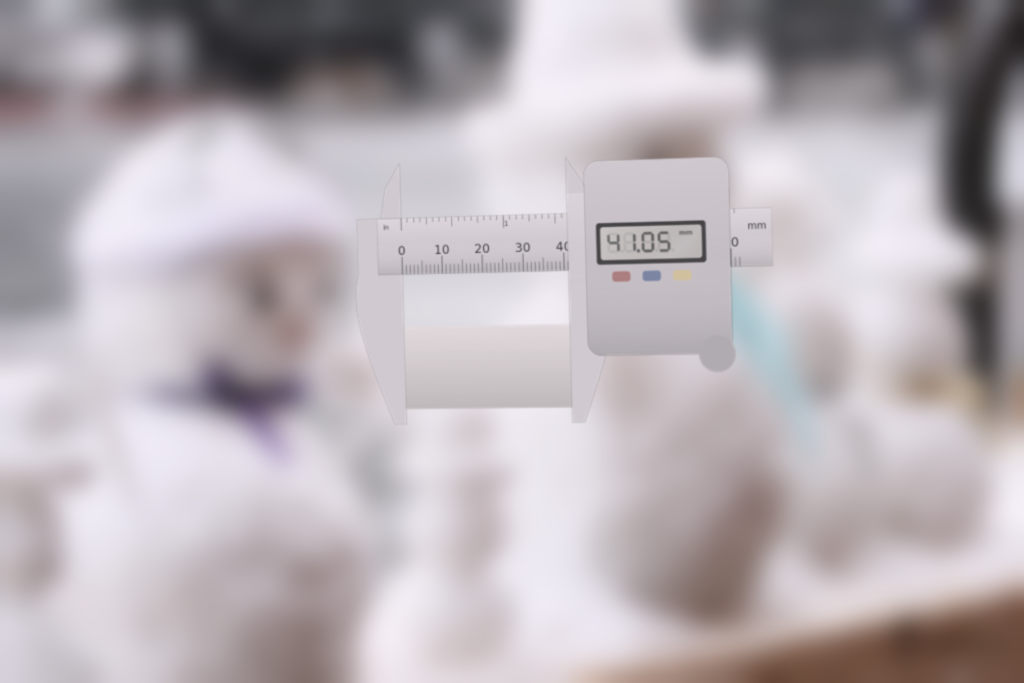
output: mm 41.05
